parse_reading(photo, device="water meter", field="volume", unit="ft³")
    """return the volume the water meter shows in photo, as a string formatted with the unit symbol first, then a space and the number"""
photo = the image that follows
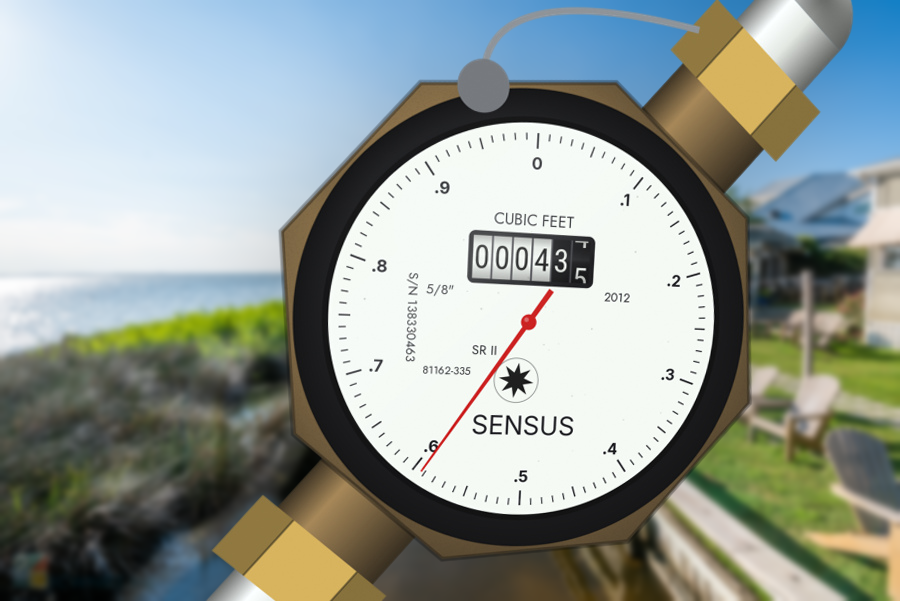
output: ft³ 434.59
